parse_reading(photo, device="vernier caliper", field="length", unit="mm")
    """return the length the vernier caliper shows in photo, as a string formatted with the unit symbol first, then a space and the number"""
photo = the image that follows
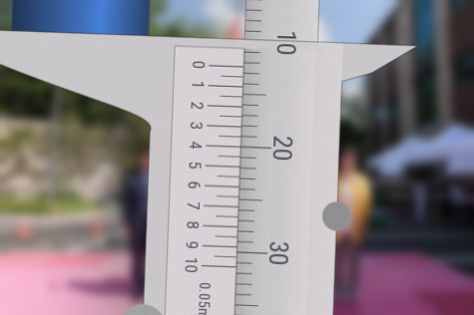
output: mm 12.4
